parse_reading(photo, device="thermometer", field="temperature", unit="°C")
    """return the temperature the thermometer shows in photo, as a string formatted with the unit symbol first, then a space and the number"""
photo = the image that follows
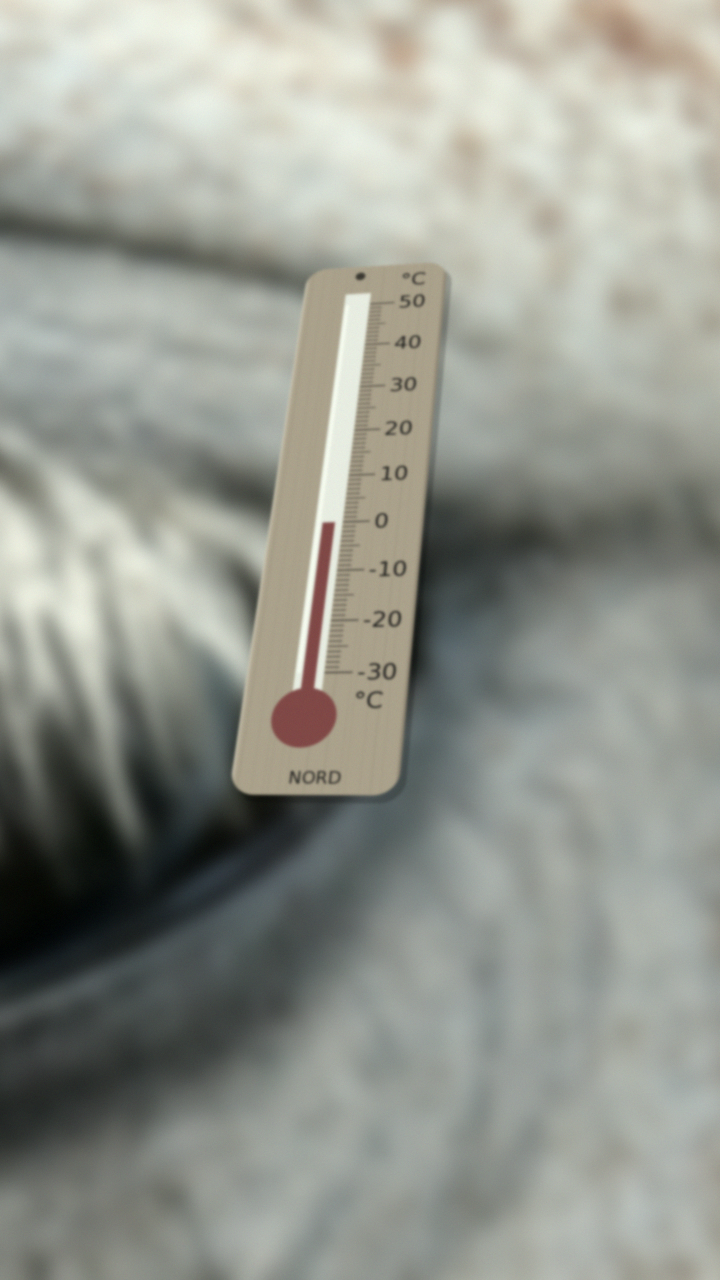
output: °C 0
